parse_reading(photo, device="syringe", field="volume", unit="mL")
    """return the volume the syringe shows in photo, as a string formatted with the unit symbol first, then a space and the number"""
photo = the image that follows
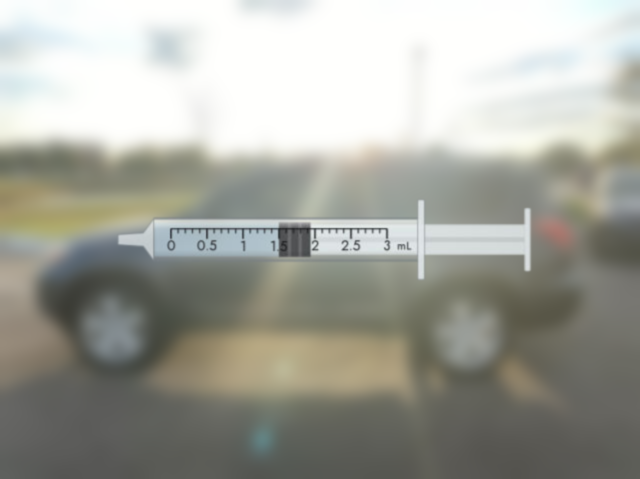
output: mL 1.5
